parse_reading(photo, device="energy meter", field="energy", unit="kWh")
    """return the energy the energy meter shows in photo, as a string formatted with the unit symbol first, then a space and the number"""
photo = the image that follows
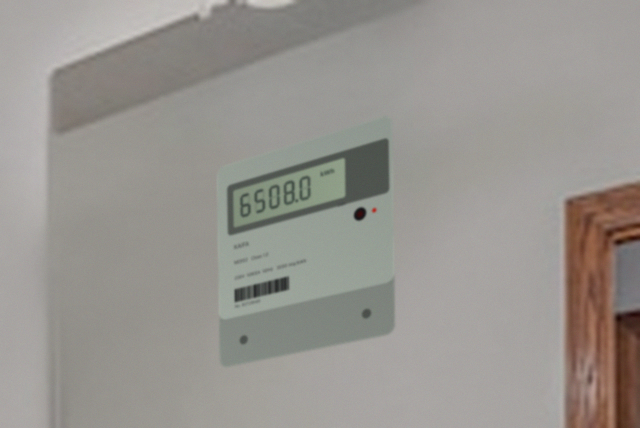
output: kWh 6508.0
